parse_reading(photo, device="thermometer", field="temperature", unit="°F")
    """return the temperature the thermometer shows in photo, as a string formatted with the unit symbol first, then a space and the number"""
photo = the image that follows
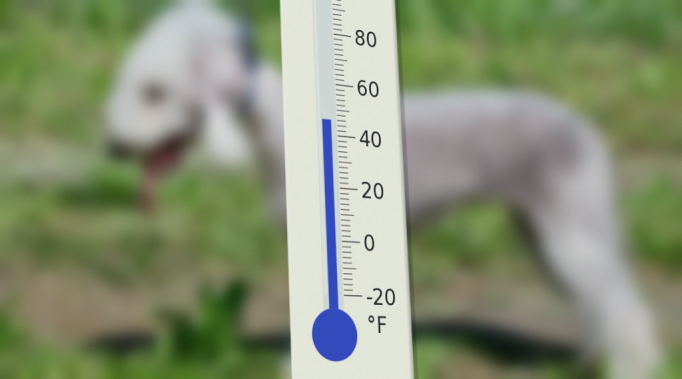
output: °F 46
